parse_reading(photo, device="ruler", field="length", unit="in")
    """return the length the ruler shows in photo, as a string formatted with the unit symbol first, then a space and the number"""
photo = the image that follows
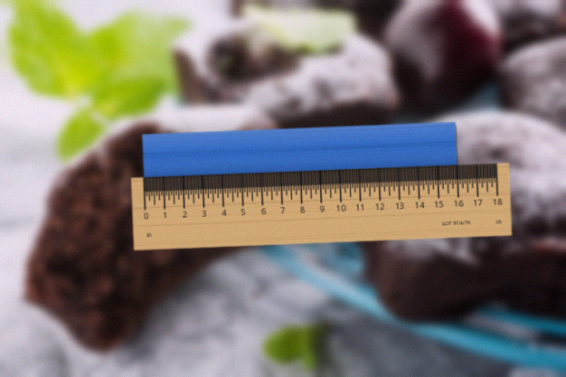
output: in 16
